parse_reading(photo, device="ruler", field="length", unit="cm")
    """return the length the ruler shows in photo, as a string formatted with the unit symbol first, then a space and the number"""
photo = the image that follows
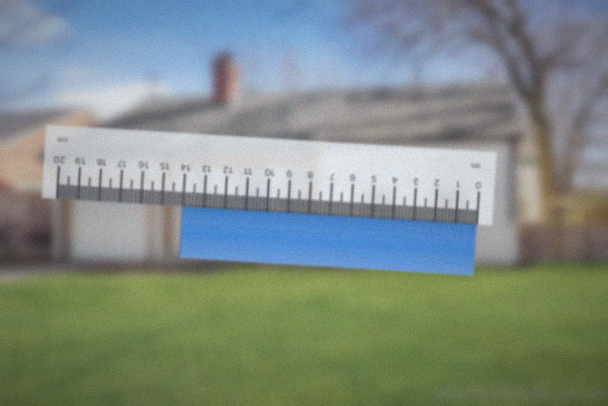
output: cm 14
